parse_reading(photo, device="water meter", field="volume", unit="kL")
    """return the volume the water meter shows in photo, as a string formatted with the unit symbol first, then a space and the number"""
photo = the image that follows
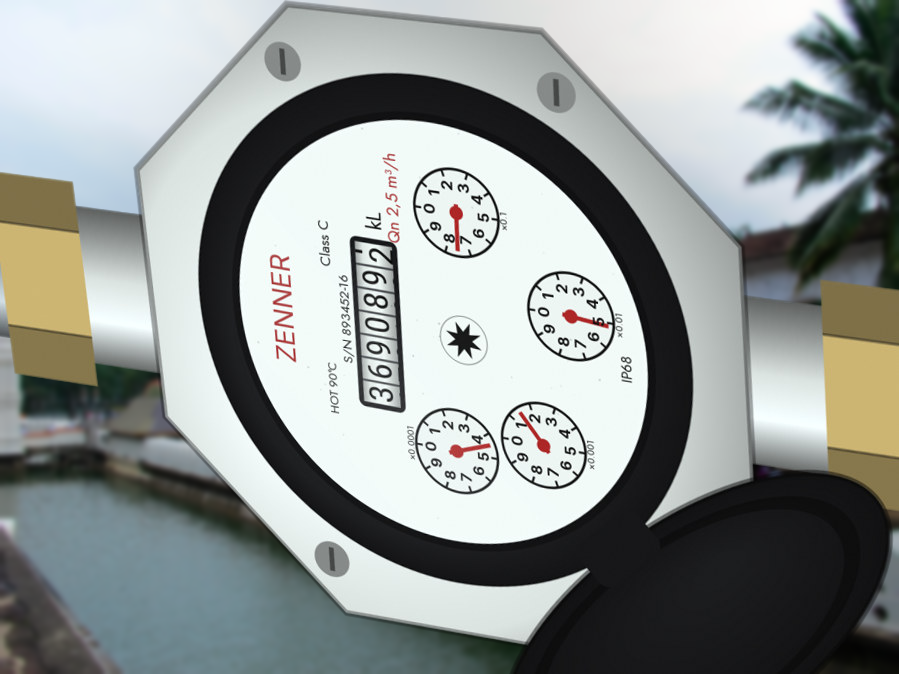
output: kL 3690891.7514
